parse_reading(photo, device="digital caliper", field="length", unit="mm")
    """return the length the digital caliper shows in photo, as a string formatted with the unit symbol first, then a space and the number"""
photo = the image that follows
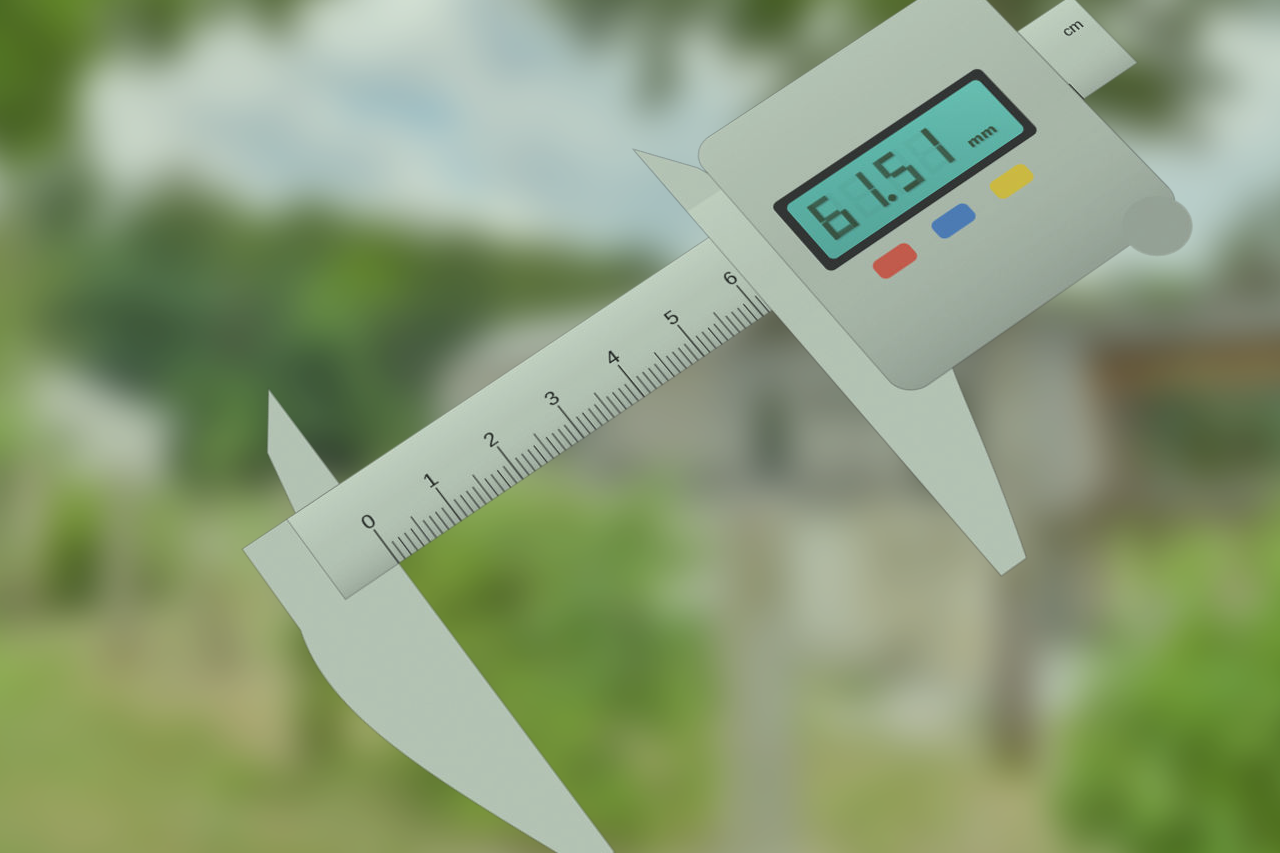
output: mm 61.51
